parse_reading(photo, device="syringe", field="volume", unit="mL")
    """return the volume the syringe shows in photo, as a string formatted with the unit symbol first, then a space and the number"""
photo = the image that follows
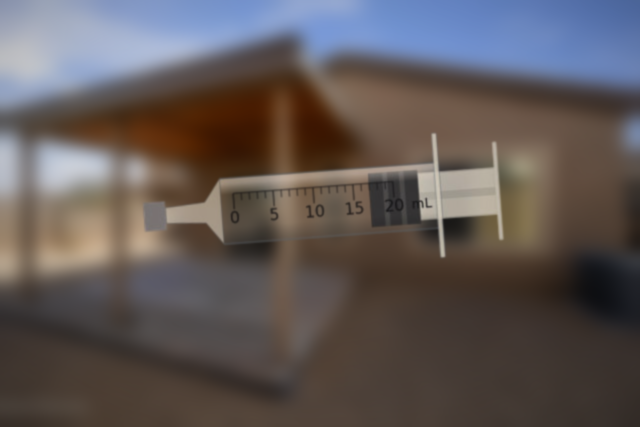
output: mL 17
